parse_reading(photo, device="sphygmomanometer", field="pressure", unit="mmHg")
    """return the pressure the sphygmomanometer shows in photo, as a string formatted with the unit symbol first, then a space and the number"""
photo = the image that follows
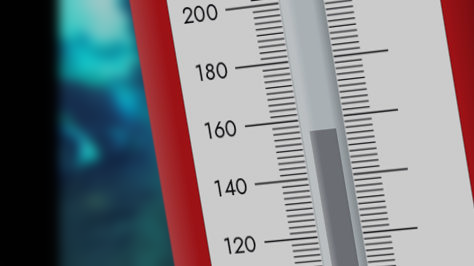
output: mmHg 156
